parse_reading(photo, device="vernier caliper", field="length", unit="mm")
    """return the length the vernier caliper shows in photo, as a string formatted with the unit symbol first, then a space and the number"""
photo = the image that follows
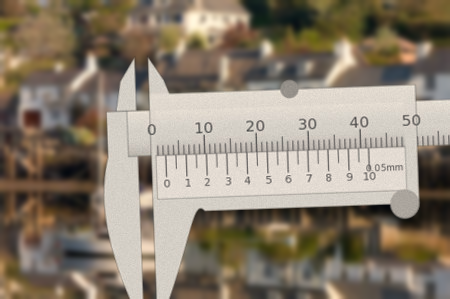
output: mm 2.5
